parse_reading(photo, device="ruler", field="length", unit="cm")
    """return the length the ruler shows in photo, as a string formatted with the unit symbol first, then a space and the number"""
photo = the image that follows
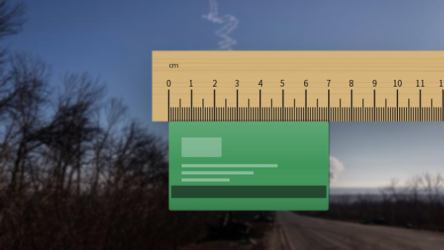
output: cm 7
